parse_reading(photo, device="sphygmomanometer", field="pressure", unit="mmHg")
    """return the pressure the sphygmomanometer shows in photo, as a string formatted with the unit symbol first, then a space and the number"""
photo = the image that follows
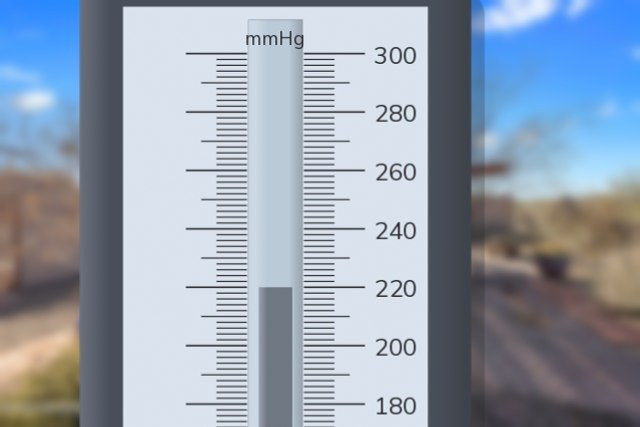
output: mmHg 220
